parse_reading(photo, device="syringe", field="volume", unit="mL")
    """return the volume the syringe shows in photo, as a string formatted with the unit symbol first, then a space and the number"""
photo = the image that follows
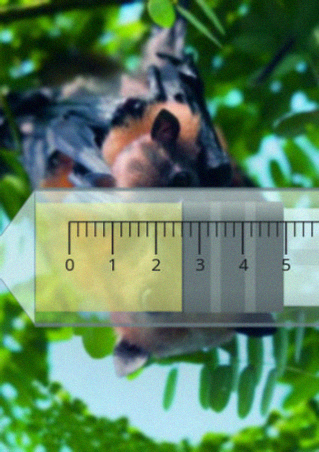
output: mL 2.6
